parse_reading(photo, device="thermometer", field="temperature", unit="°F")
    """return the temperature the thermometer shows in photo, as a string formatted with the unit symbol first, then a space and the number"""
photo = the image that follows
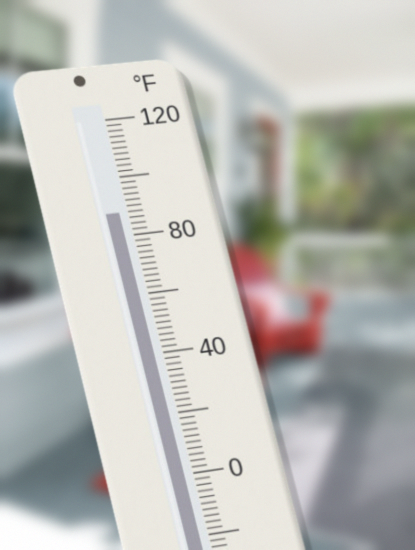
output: °F 88
